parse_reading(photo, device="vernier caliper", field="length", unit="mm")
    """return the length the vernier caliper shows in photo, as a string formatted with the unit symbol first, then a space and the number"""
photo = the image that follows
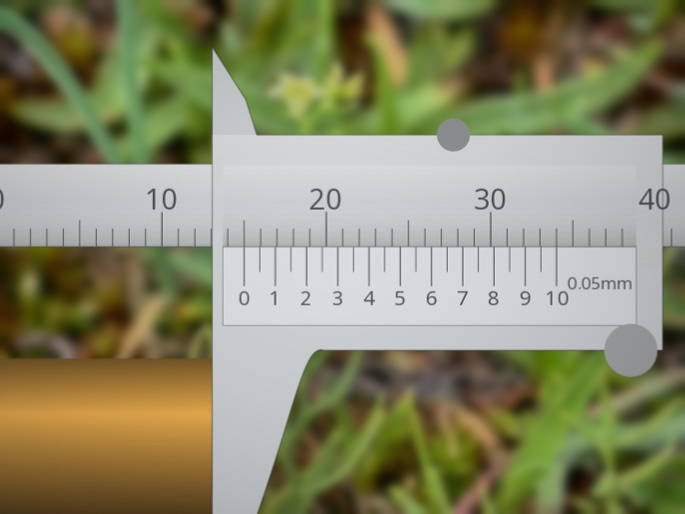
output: mm 15.0
